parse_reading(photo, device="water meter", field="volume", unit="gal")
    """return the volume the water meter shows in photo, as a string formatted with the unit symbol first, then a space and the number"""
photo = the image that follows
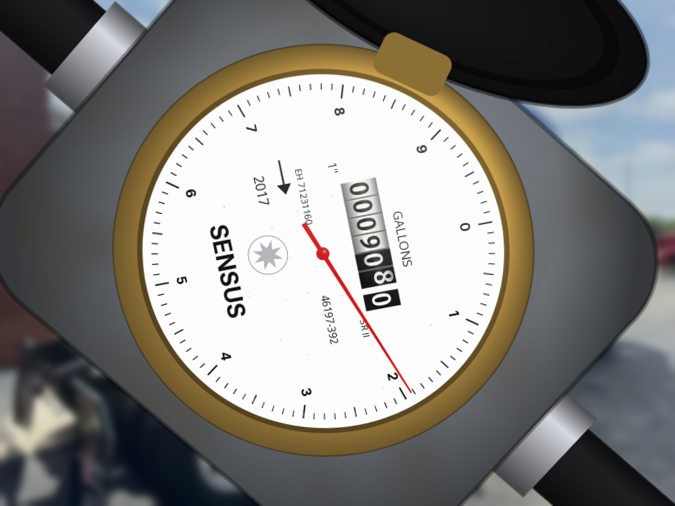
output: gal 9081.9
